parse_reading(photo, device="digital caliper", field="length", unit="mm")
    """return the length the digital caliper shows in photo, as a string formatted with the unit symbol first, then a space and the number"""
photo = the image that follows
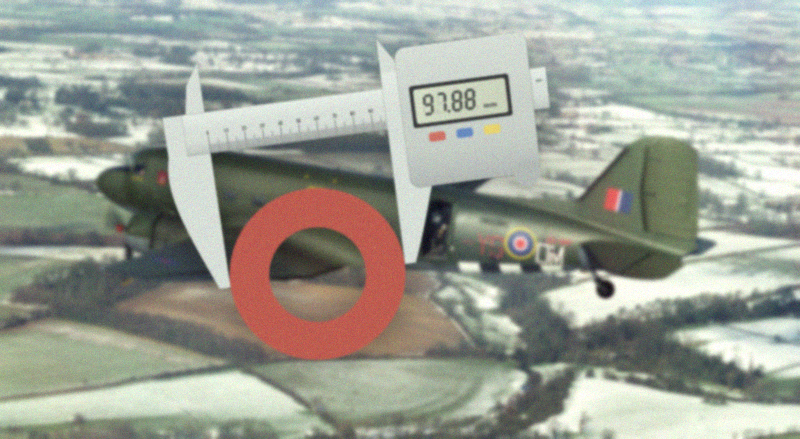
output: mm 97.88
